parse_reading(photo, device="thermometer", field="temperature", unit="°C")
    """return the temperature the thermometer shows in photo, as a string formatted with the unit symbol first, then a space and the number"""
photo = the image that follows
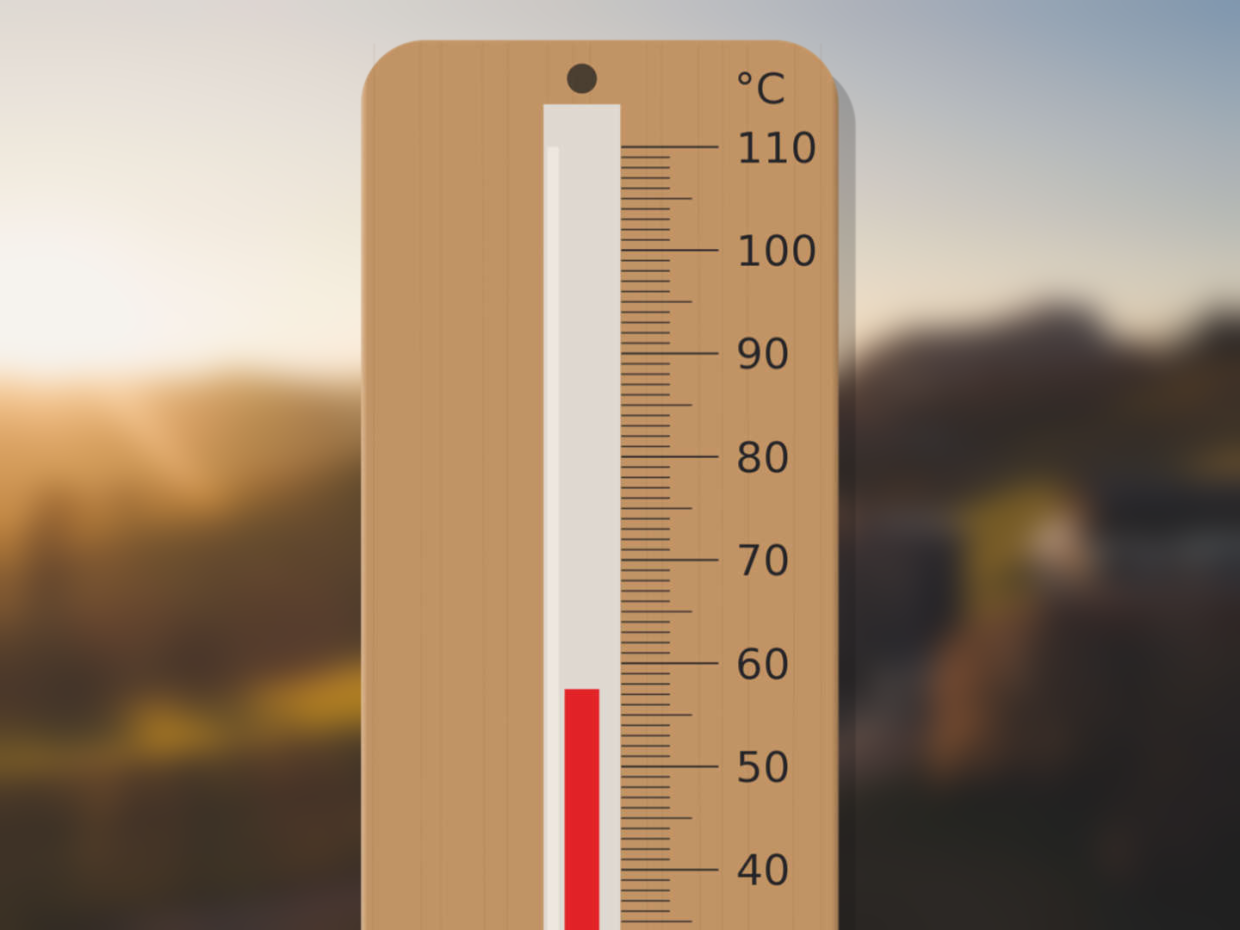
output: °C 57.5
